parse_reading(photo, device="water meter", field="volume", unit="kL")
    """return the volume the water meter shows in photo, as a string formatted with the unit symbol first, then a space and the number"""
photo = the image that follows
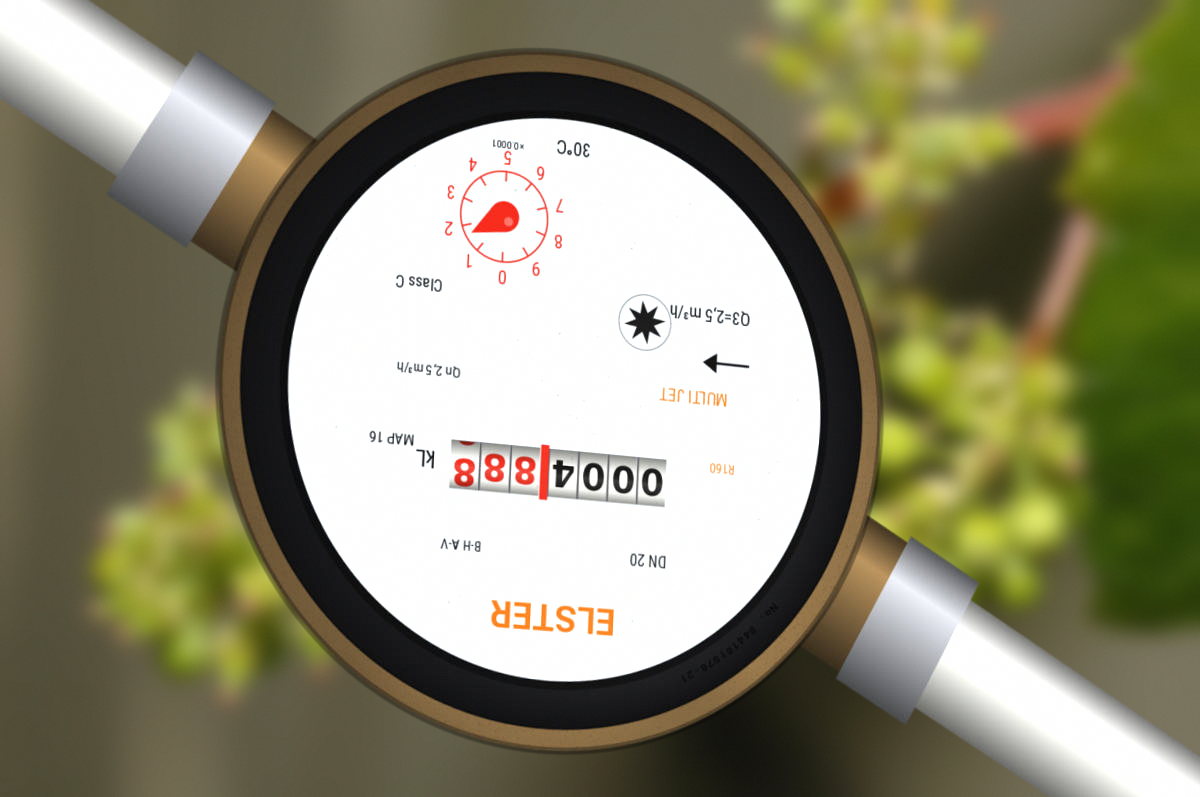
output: kL 4.8881
